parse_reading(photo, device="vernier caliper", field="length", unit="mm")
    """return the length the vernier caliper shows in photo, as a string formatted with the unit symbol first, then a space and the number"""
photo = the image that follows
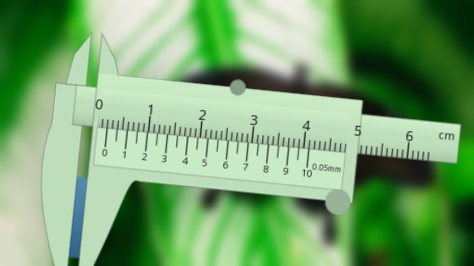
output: mm 2.0
